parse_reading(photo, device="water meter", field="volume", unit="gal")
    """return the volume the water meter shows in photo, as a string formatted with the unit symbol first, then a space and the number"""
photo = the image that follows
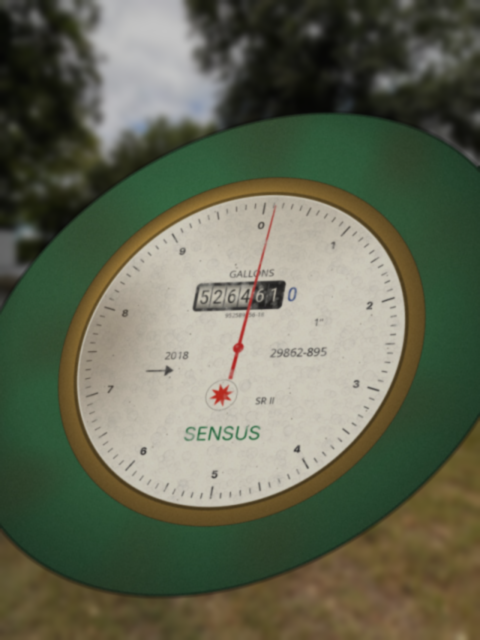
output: gal 5264610.1
